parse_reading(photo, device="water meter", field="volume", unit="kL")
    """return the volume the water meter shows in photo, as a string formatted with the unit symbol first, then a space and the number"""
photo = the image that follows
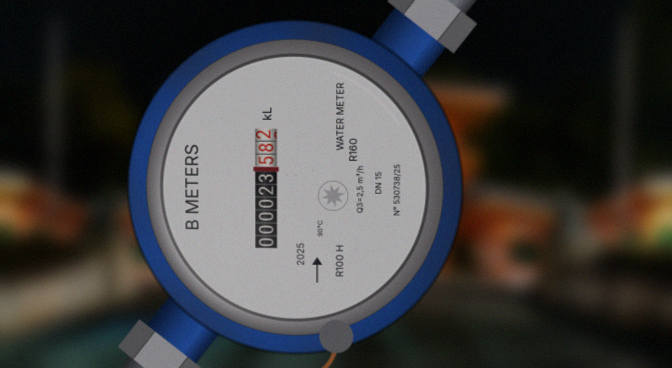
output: kL 23.582
